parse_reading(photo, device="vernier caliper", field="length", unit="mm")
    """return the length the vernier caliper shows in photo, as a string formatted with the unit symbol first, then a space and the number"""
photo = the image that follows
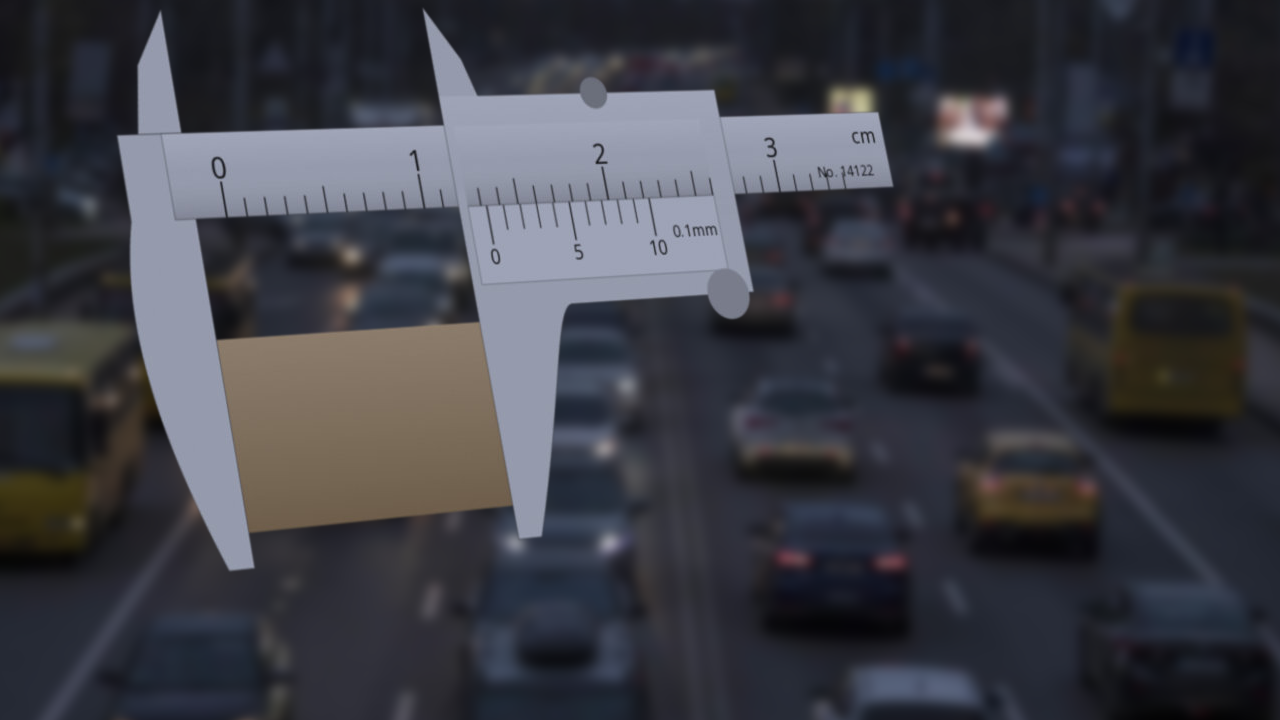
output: mm 13.3
